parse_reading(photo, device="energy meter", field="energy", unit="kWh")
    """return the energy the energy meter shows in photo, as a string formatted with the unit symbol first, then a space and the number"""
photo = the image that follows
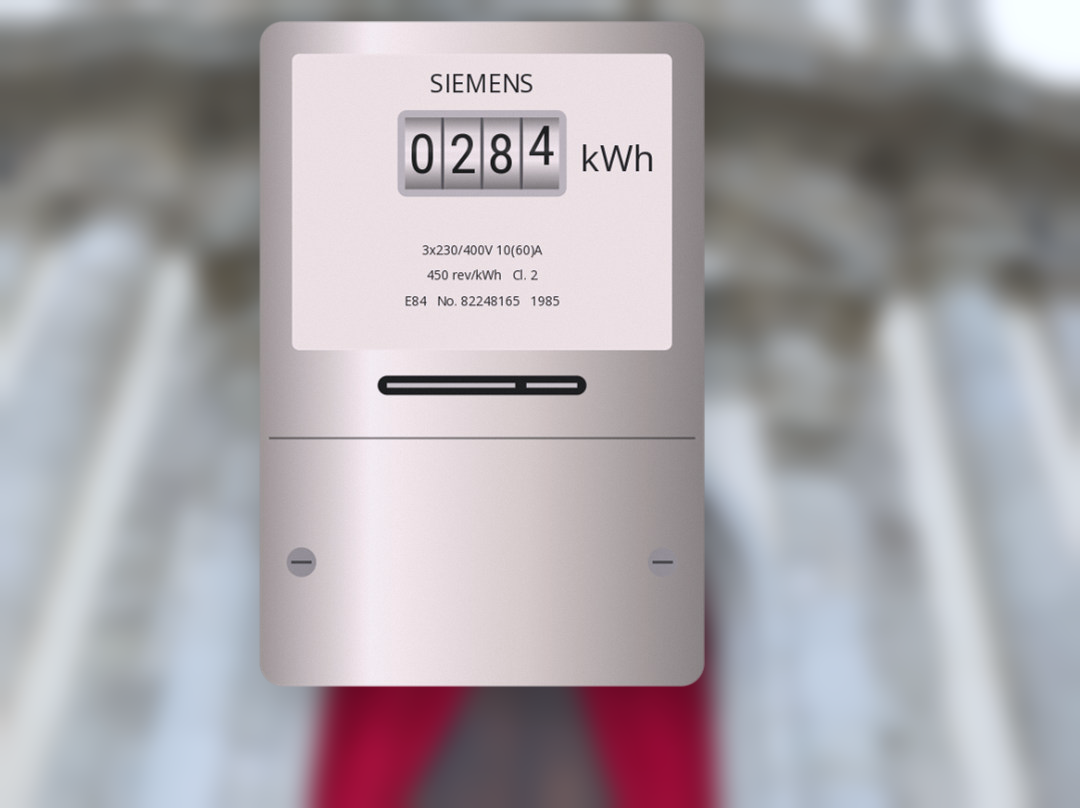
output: kWh 284
